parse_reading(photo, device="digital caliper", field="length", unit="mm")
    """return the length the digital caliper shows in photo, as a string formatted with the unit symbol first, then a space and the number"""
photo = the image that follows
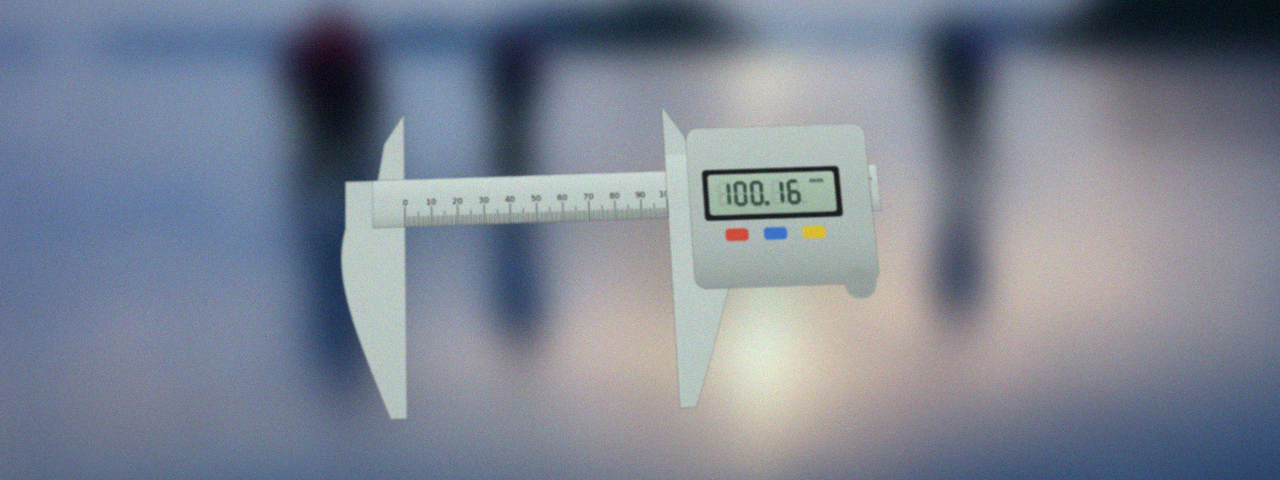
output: mm 100.16
